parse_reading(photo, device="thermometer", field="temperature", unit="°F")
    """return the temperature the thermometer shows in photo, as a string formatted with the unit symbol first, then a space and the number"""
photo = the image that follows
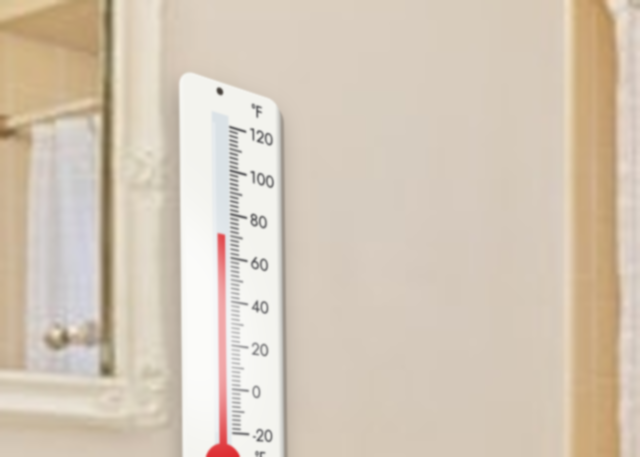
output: °F 70
